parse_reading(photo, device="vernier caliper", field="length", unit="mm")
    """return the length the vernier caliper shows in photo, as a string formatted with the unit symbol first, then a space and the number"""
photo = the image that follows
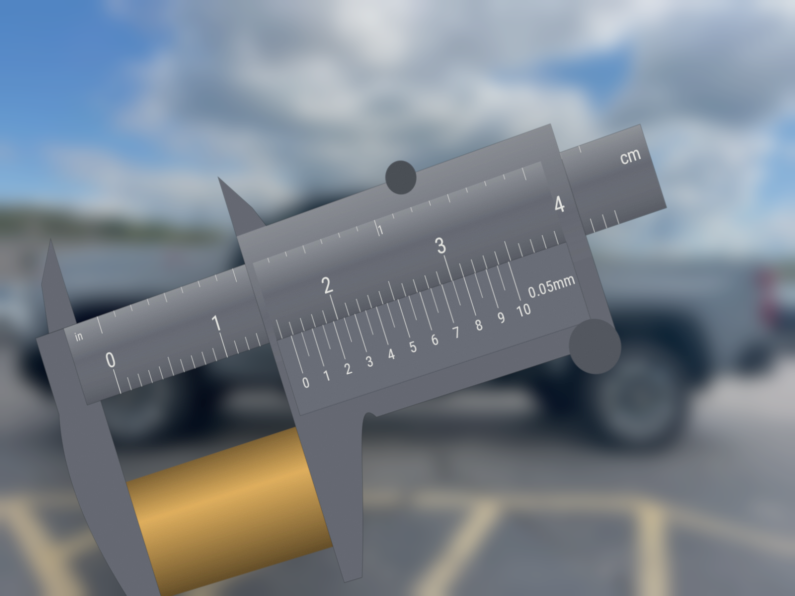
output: mm 15.8
